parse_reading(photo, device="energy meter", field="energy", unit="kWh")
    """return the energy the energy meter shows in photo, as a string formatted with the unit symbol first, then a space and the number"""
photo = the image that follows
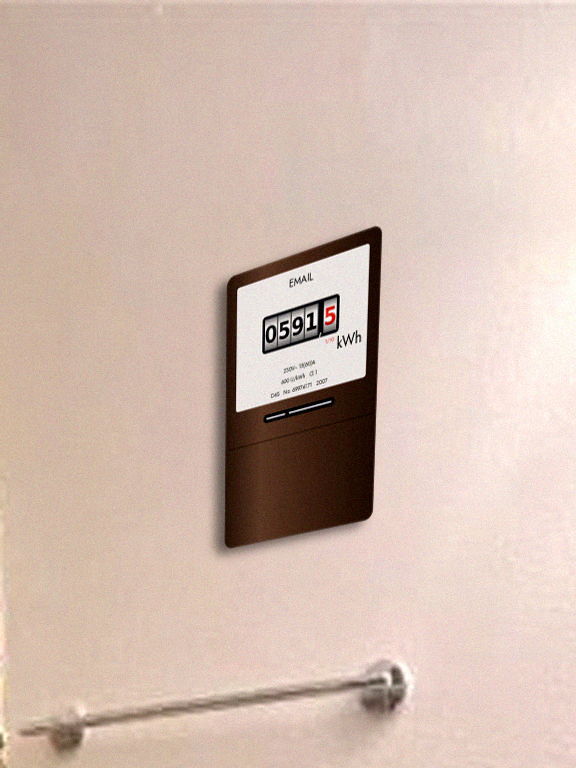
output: kWh 591.5
